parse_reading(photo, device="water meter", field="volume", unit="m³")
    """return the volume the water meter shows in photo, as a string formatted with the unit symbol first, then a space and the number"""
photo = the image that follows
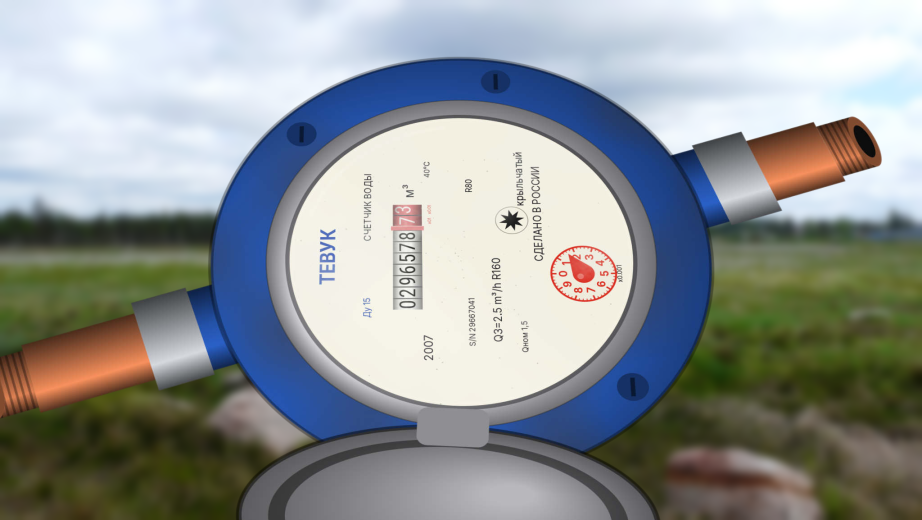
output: m³ 296578.731
